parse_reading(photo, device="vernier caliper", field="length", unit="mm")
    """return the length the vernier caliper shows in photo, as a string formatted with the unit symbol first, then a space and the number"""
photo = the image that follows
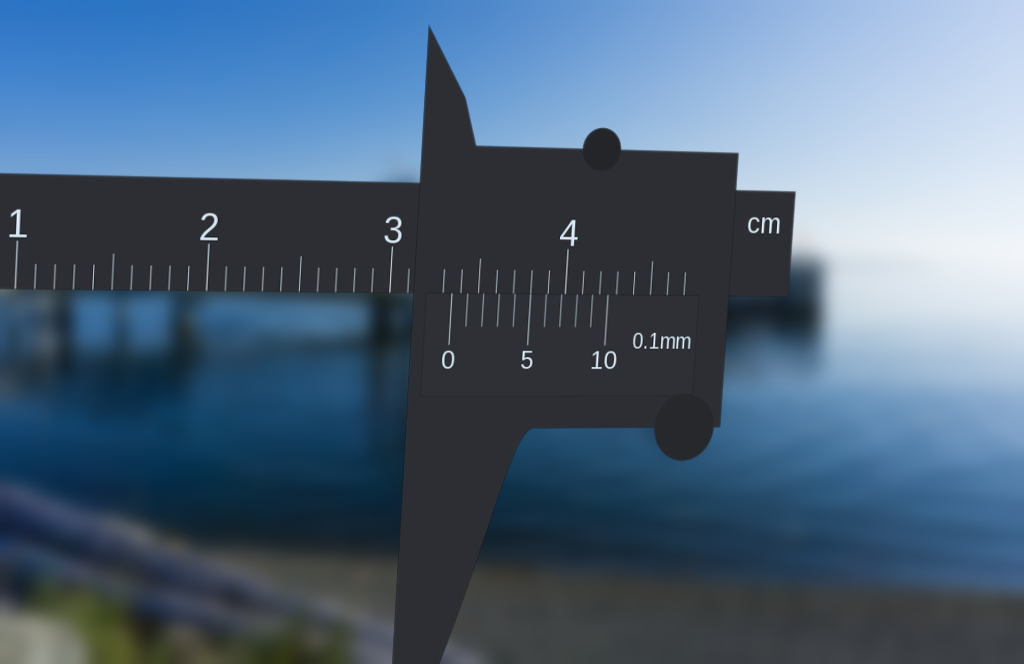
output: mm 33.5
